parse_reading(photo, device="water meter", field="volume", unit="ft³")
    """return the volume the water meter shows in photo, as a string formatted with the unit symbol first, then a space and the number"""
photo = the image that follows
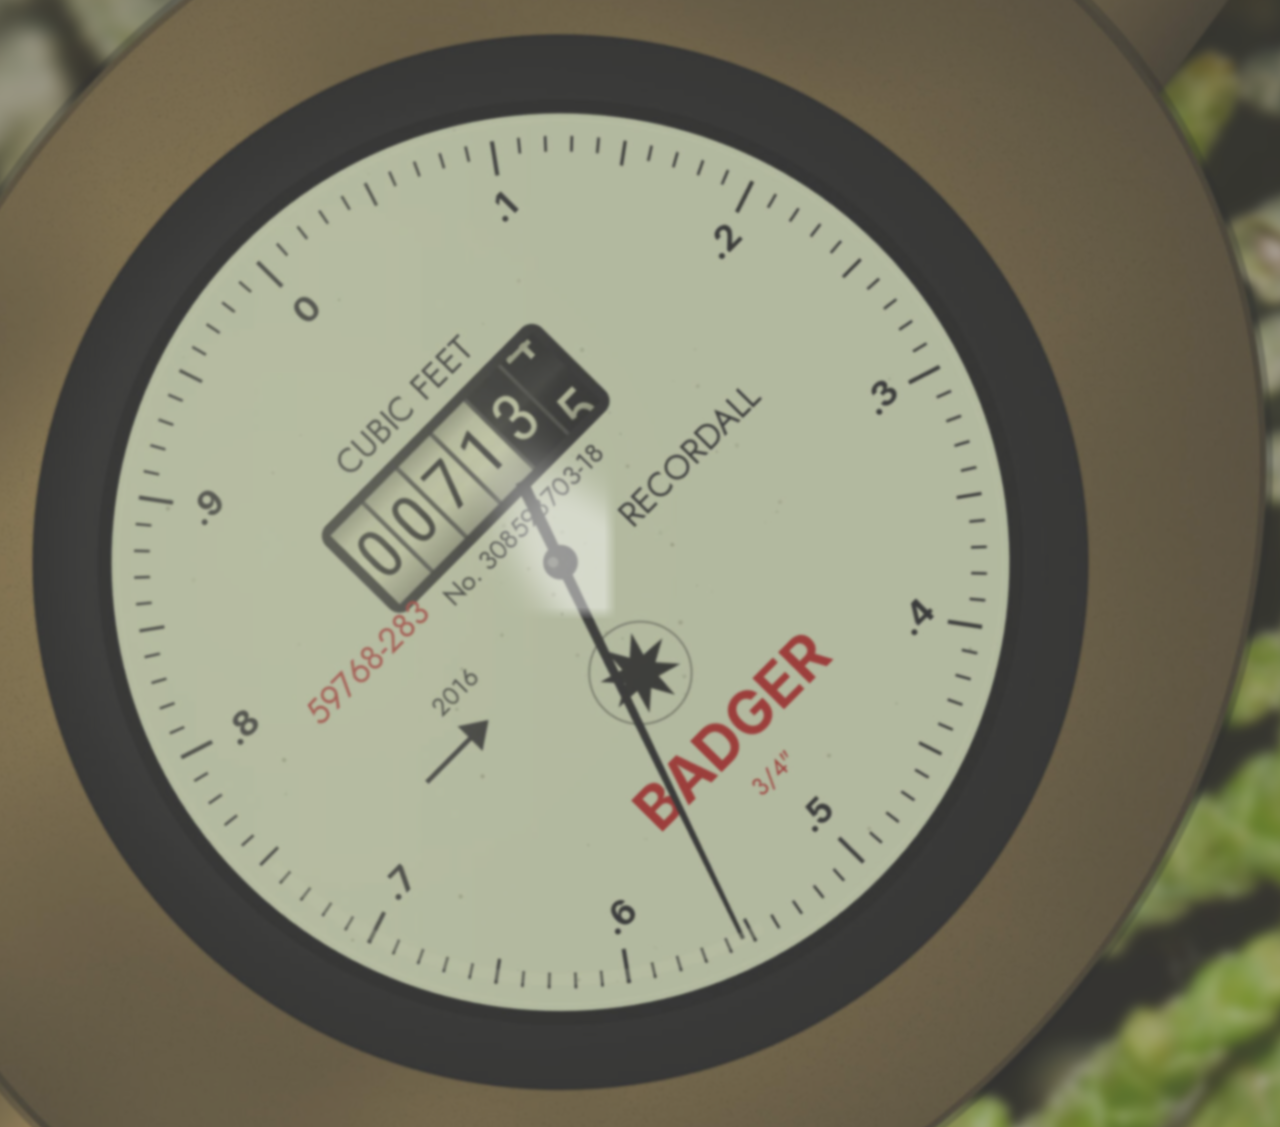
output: ft³ 7134.55
